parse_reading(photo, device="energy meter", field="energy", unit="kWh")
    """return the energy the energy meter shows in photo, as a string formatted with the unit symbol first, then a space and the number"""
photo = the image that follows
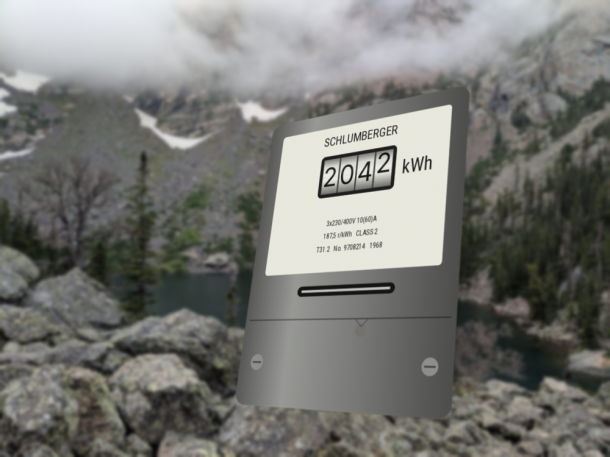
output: kWh 2042
